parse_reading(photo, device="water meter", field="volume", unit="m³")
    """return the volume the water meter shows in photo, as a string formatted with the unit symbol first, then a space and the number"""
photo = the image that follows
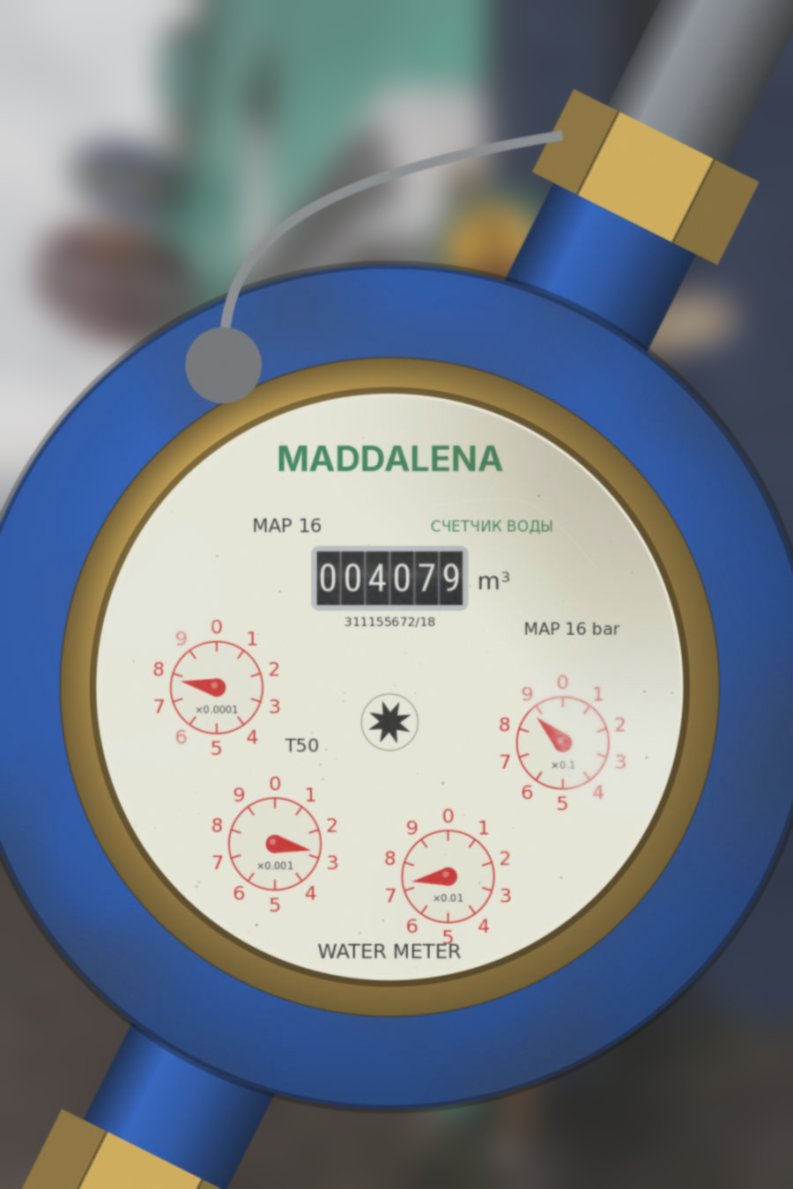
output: m³ 4079.8727
